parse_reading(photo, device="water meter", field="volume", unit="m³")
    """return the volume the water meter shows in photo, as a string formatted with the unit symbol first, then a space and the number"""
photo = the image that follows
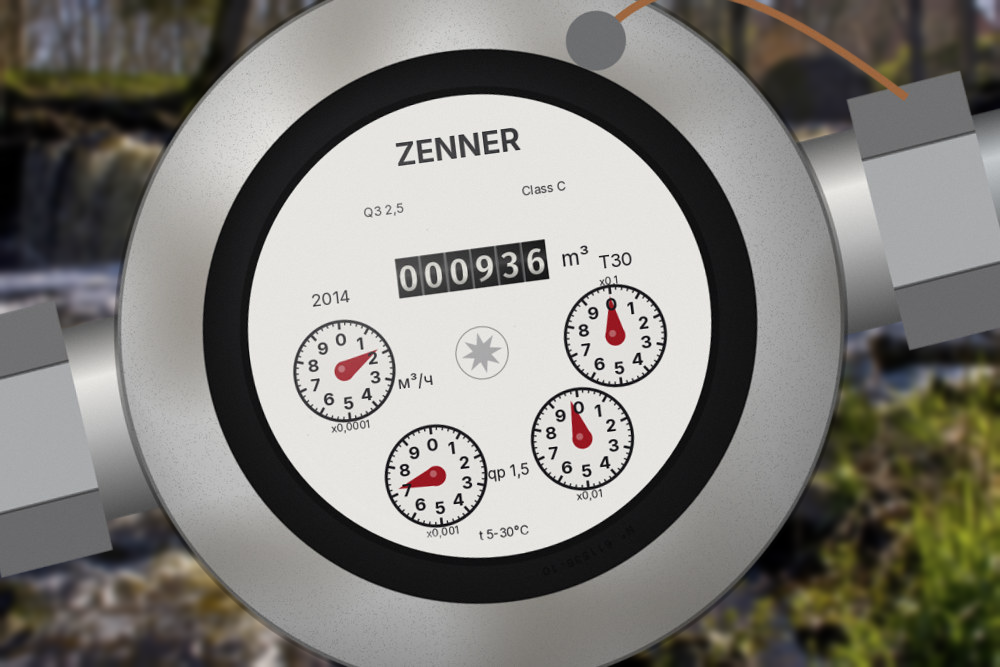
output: m³ 935.9971
